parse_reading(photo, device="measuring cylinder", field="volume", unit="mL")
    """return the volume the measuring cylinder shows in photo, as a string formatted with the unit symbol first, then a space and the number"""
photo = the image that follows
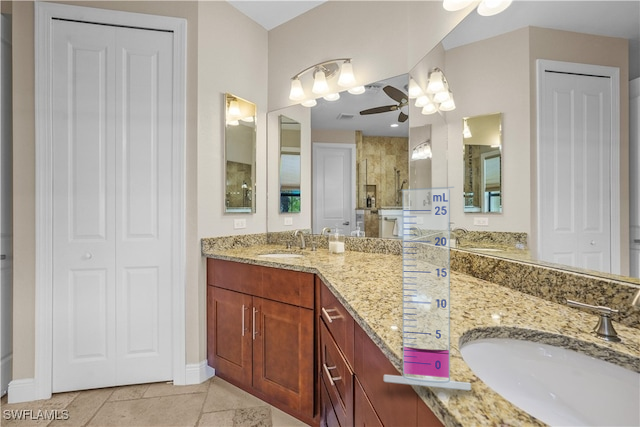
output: mL 2
